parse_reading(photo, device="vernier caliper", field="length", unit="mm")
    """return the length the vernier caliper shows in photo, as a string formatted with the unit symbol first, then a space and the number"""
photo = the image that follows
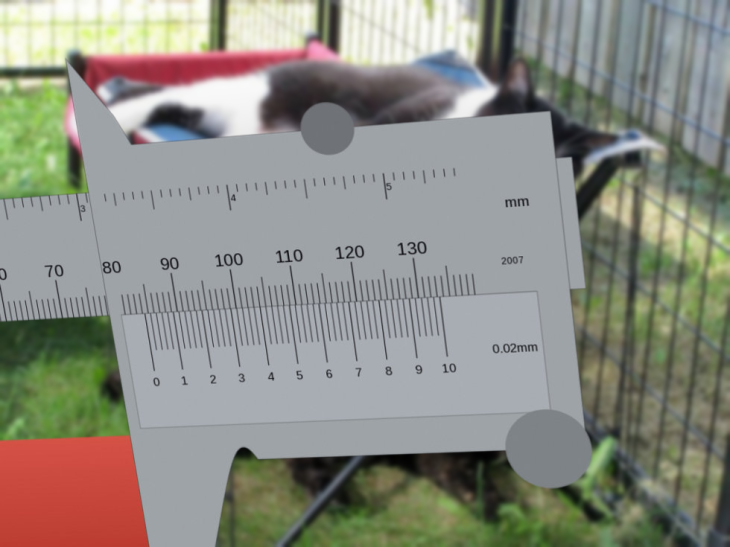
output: mm 84.4
